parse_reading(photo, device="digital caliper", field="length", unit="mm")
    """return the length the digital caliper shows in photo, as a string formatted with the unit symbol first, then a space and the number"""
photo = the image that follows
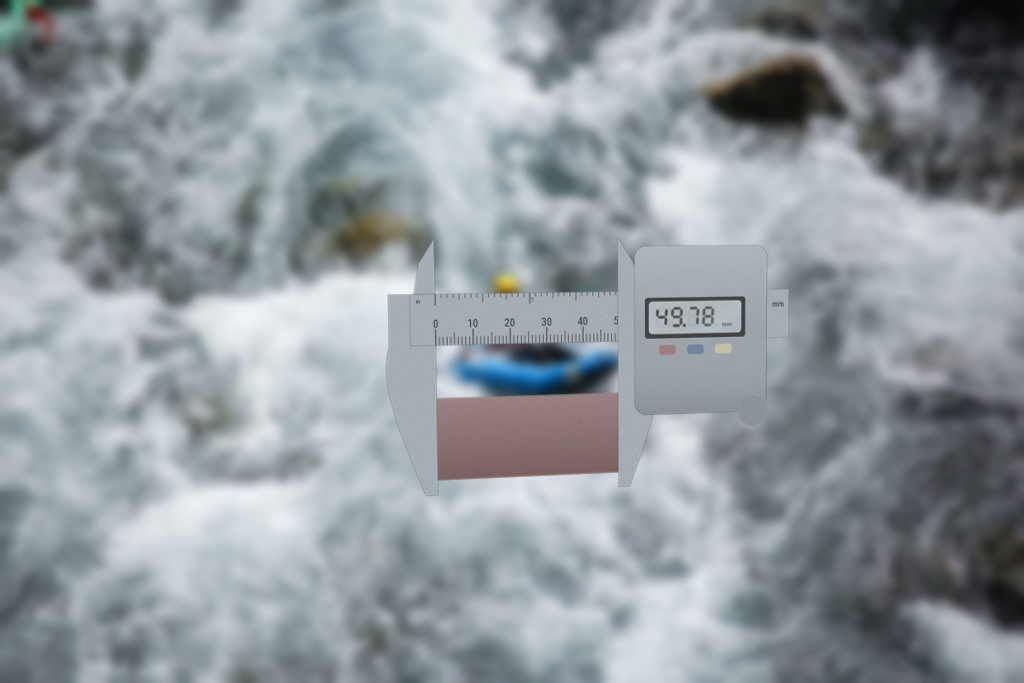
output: mm 49.78
